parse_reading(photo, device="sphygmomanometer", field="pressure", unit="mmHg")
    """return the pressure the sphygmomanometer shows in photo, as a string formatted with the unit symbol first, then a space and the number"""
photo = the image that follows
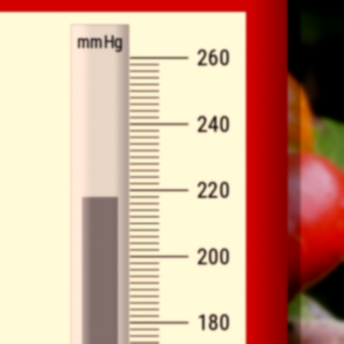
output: mmHg 218
